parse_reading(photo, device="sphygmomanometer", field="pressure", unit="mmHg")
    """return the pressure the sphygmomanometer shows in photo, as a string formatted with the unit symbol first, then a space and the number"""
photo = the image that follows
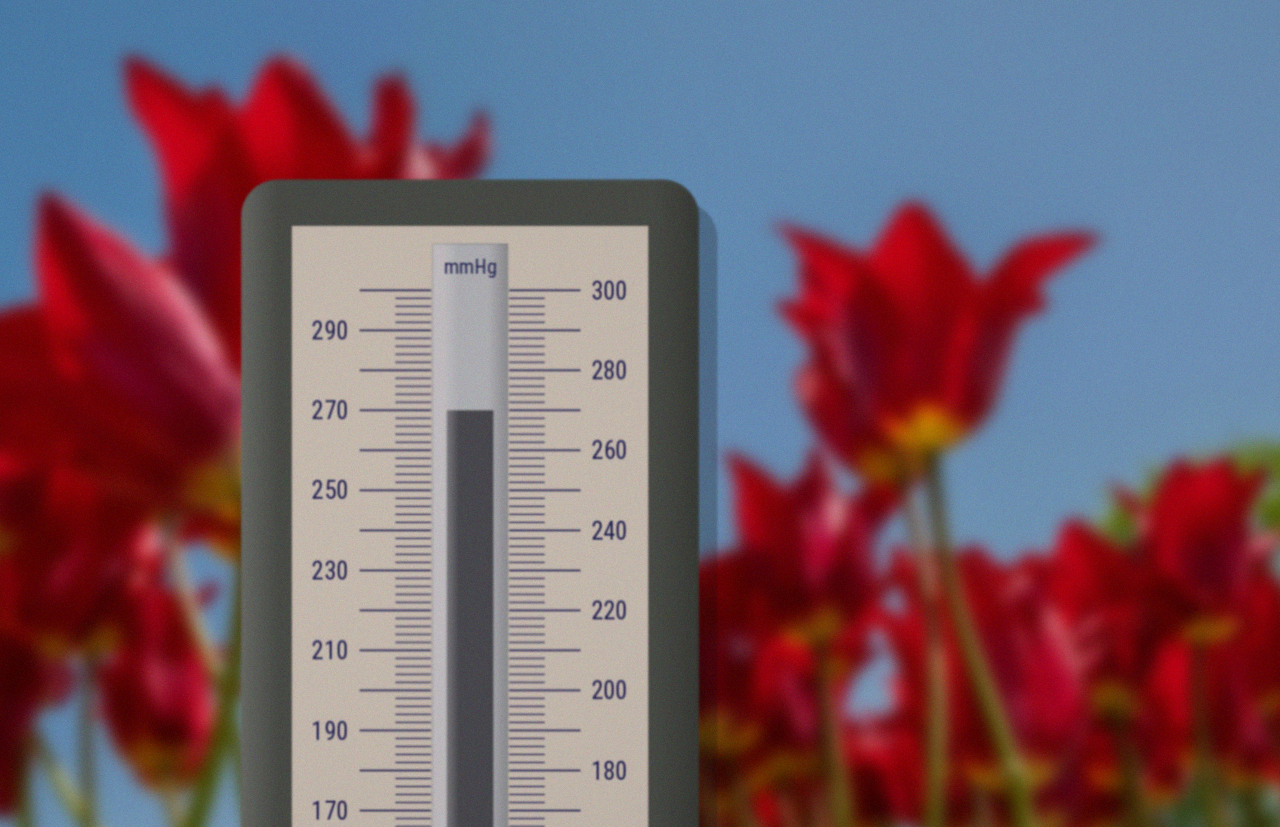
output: mmHg 270
